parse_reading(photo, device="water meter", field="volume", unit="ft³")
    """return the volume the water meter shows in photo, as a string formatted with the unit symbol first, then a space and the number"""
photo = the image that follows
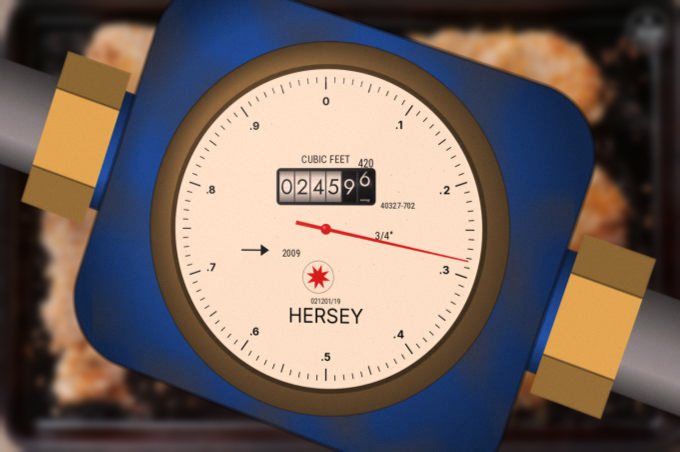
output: ft³ 24596.28
